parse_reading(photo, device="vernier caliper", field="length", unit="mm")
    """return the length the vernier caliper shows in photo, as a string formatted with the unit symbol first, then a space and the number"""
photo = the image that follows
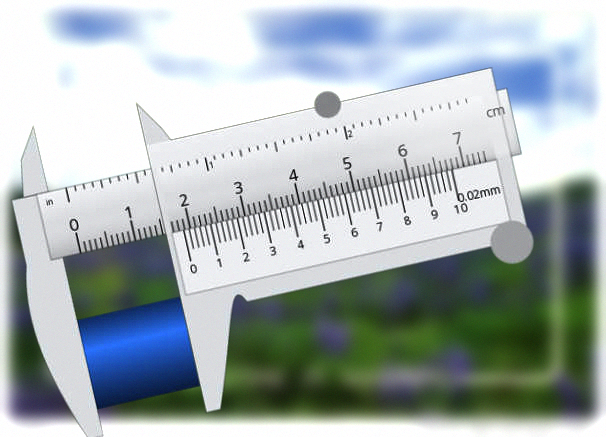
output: mm 18.8
